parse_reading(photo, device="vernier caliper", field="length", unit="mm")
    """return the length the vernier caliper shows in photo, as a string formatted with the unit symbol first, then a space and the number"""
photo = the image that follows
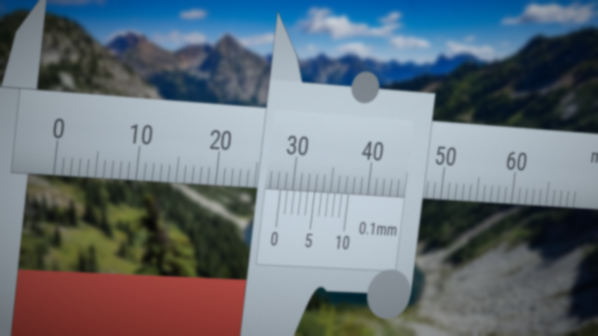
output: mm 28.4
